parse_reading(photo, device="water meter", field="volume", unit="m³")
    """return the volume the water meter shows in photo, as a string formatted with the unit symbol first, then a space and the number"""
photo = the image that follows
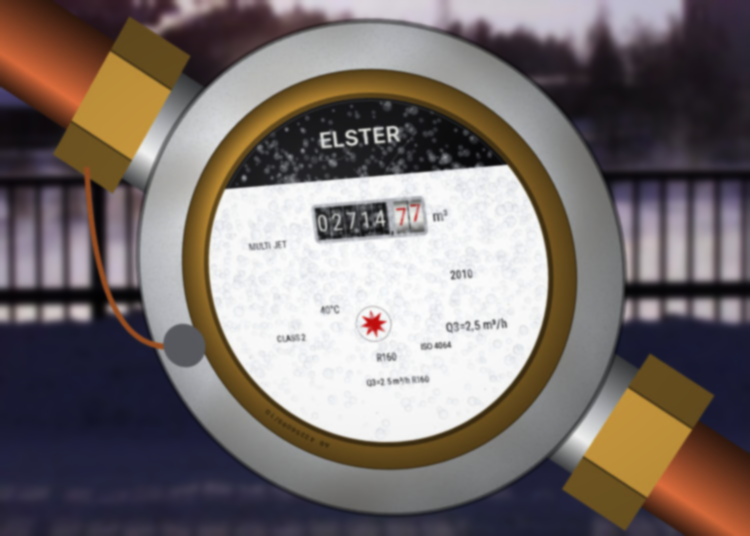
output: m³ 2714.77
